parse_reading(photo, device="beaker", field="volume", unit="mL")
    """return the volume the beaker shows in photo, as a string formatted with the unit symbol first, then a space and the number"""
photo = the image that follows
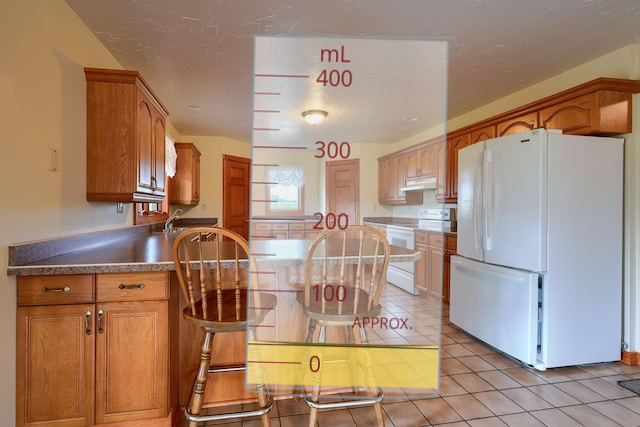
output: mL 25
